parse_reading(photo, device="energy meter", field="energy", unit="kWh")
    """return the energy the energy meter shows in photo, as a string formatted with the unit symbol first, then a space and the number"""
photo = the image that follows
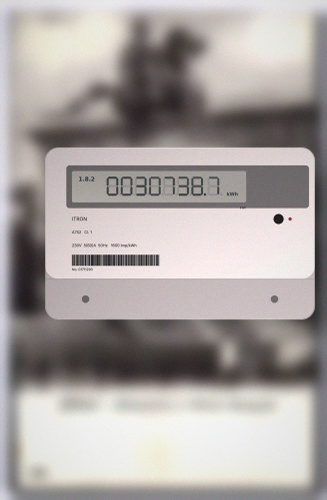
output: kWh 30738.7
